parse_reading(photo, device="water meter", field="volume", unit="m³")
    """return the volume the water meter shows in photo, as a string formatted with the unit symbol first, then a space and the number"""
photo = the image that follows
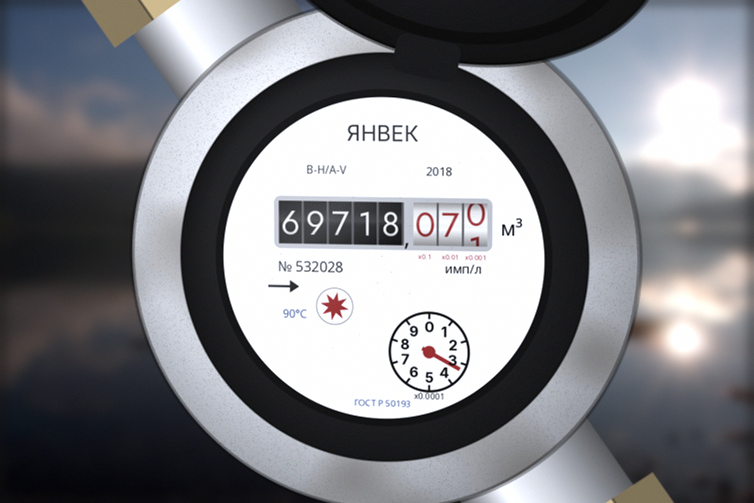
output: m³ 69718.0703
